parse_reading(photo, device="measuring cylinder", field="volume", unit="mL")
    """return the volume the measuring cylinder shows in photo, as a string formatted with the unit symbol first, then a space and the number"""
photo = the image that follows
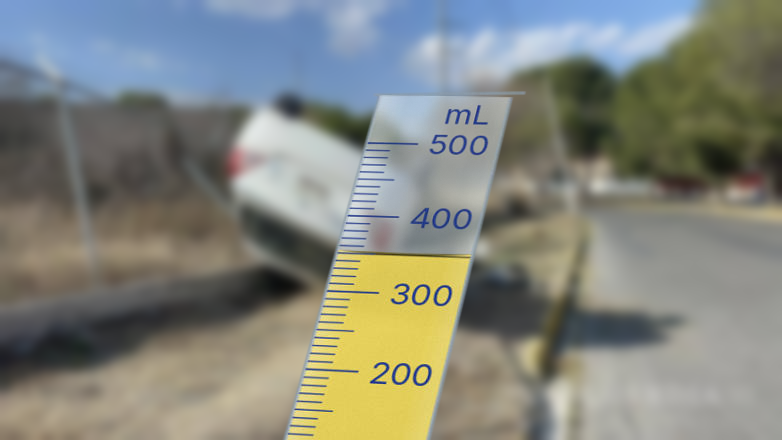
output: mL 350
